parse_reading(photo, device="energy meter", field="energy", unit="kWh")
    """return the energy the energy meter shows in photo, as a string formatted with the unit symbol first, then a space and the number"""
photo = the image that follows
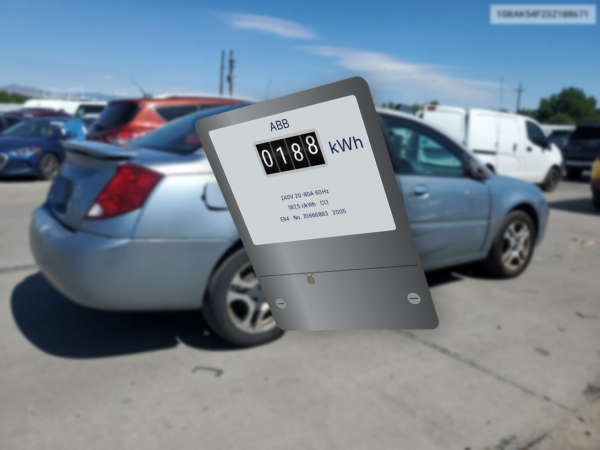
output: kWh 188
